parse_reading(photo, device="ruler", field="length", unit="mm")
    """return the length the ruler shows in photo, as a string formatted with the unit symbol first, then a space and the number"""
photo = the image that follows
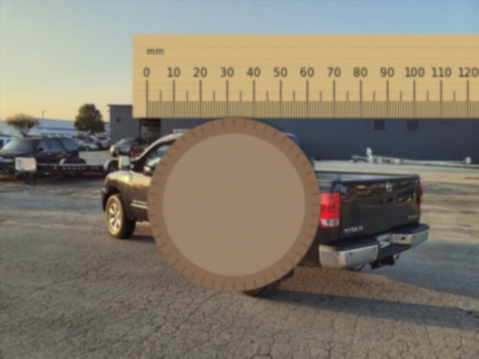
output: mm 65
